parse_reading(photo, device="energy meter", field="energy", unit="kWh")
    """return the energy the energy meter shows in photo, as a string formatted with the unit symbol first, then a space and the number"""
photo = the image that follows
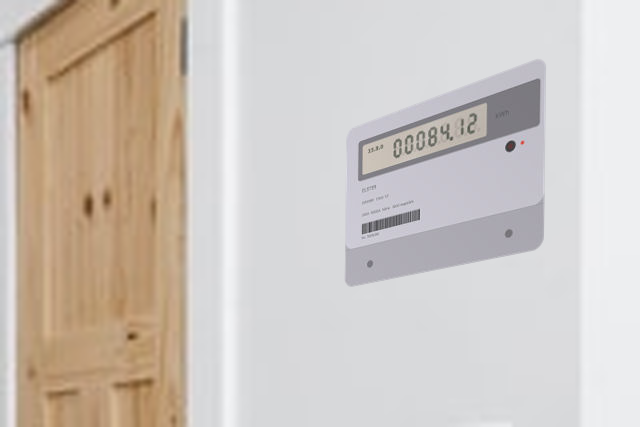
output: kWh 84.12
